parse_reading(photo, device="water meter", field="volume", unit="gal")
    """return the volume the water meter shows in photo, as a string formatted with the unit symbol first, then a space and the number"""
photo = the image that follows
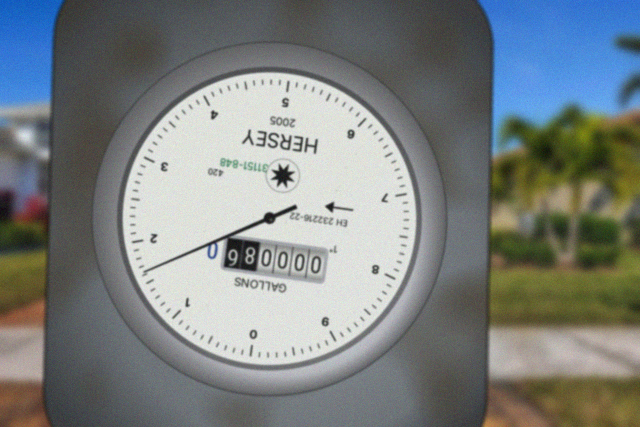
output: gal 861.6
